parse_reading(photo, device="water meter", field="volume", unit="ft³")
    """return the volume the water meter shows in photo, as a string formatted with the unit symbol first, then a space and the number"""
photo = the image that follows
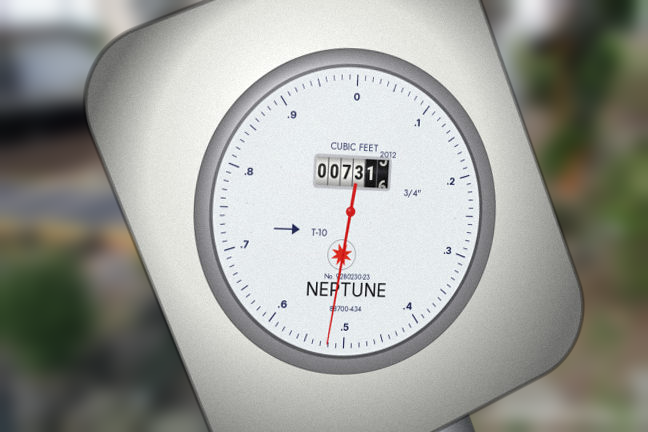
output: ft³ 7315.52
